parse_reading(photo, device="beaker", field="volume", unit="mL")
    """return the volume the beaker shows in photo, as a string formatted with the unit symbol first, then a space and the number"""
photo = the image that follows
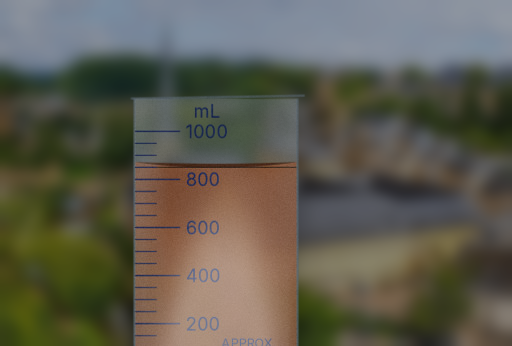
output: mL 850
